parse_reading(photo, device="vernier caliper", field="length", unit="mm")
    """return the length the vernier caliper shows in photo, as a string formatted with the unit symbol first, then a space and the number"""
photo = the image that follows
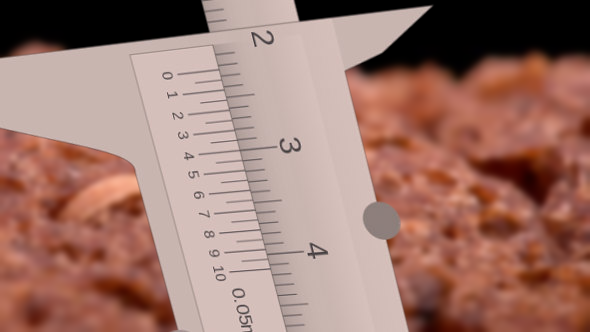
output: mm 22.4
